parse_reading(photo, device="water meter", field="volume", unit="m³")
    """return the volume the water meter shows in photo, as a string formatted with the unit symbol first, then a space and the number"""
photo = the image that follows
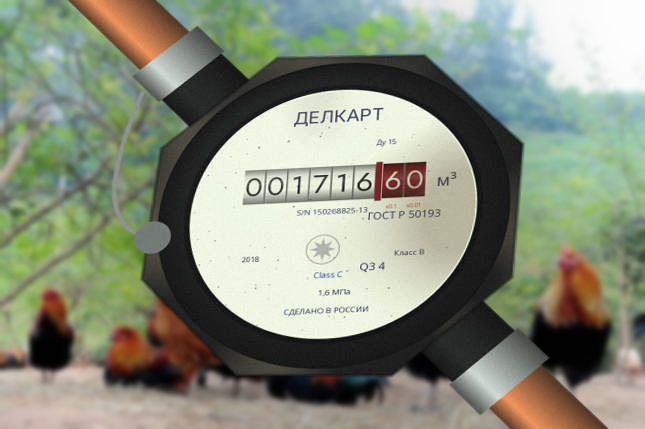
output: m³ 1716.60
